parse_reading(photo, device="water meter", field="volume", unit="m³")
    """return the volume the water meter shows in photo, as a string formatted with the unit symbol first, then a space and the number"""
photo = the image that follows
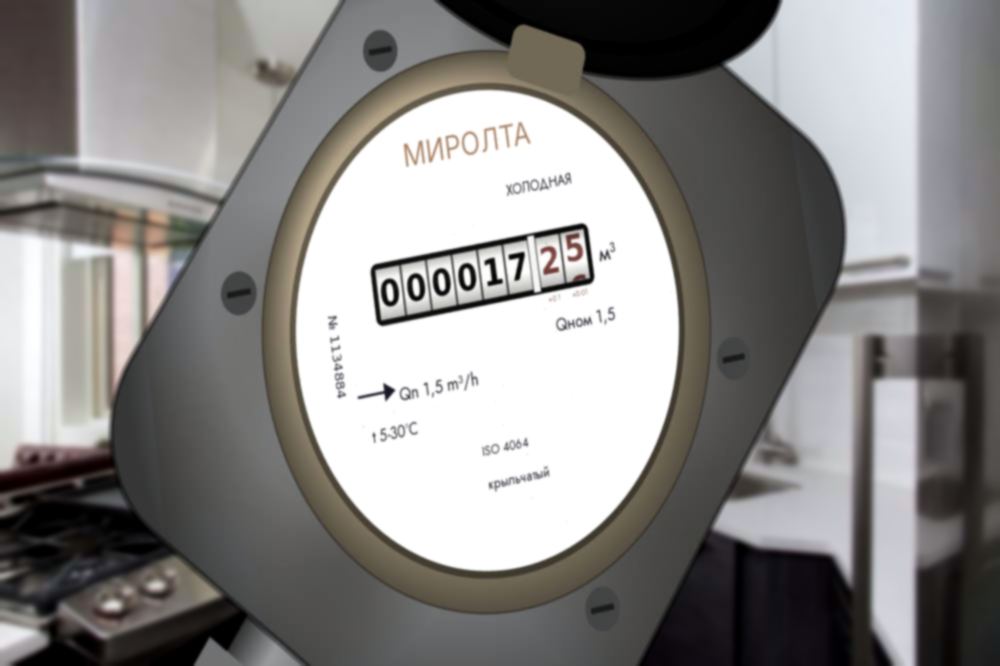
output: m³ 17.25
